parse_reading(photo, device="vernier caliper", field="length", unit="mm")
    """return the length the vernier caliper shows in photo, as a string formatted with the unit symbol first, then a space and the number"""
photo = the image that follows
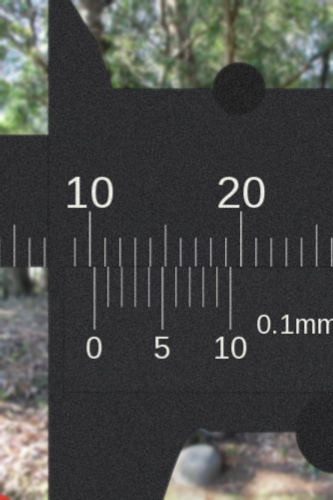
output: mm 10.3
